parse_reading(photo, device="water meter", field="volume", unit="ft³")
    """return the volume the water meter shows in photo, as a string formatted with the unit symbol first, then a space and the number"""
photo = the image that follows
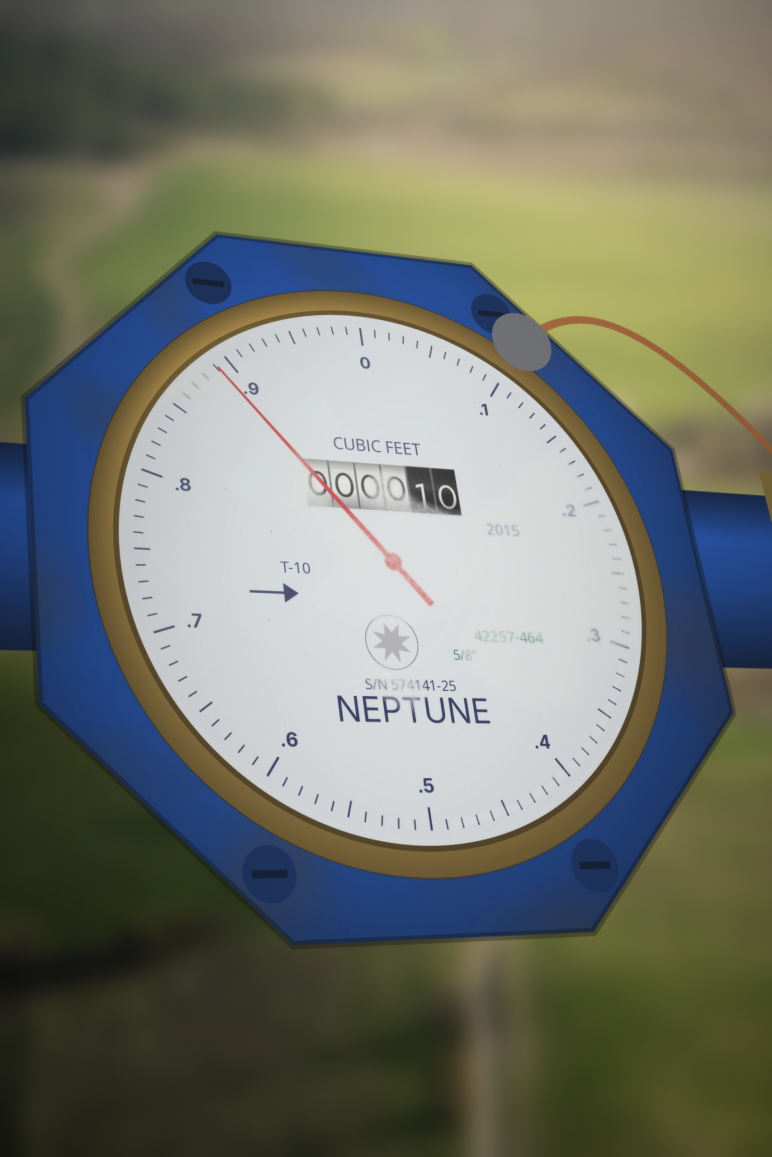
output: ft³ 9.89
